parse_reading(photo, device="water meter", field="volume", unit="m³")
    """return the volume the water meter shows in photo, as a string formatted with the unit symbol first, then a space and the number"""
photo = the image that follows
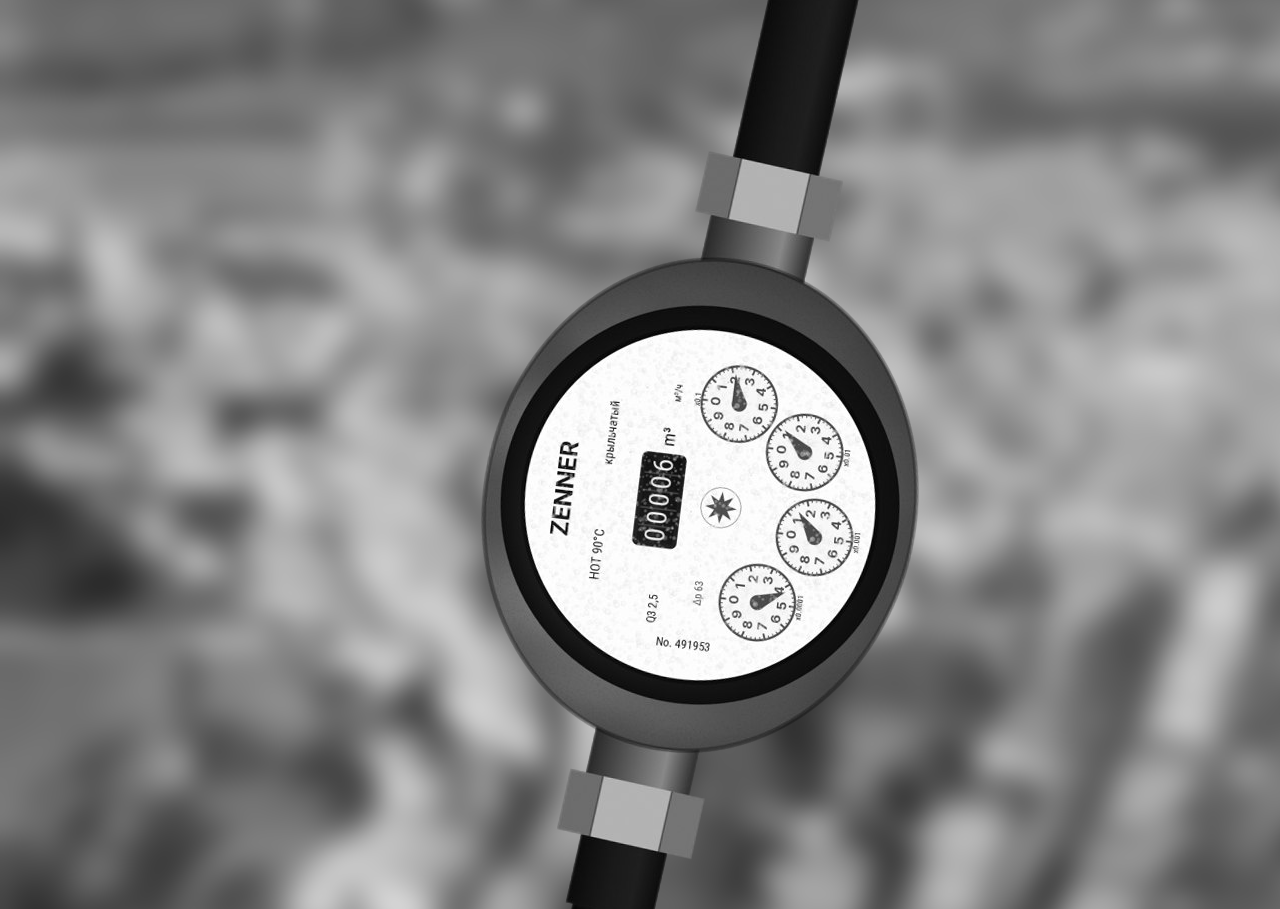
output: m³ 6.2114
